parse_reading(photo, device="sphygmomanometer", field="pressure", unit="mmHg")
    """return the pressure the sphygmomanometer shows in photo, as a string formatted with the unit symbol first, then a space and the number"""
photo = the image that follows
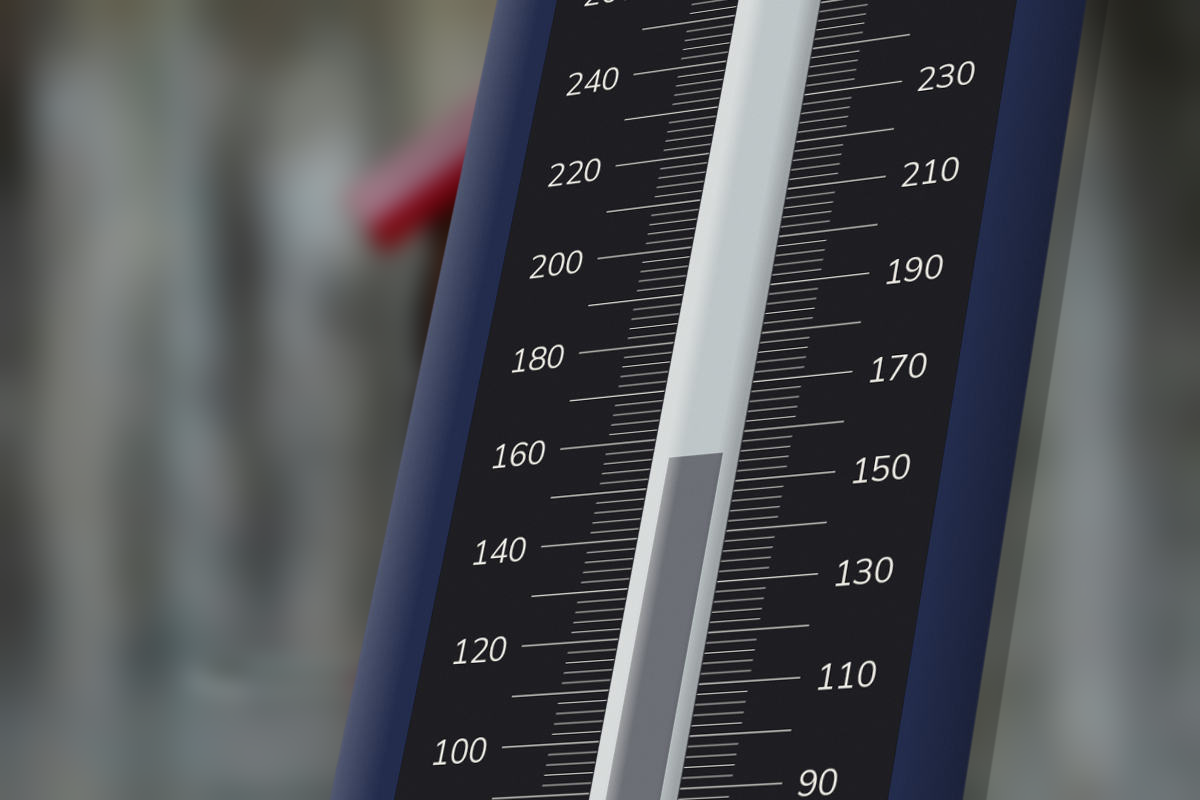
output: mmHg 156
